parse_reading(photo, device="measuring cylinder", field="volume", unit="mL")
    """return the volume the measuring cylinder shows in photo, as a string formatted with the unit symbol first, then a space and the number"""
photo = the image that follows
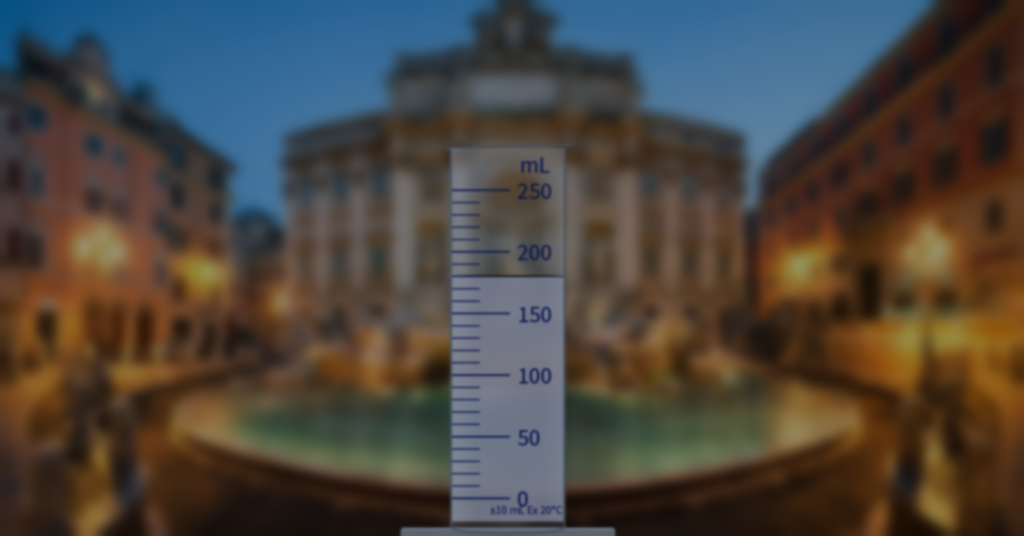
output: mL 180
